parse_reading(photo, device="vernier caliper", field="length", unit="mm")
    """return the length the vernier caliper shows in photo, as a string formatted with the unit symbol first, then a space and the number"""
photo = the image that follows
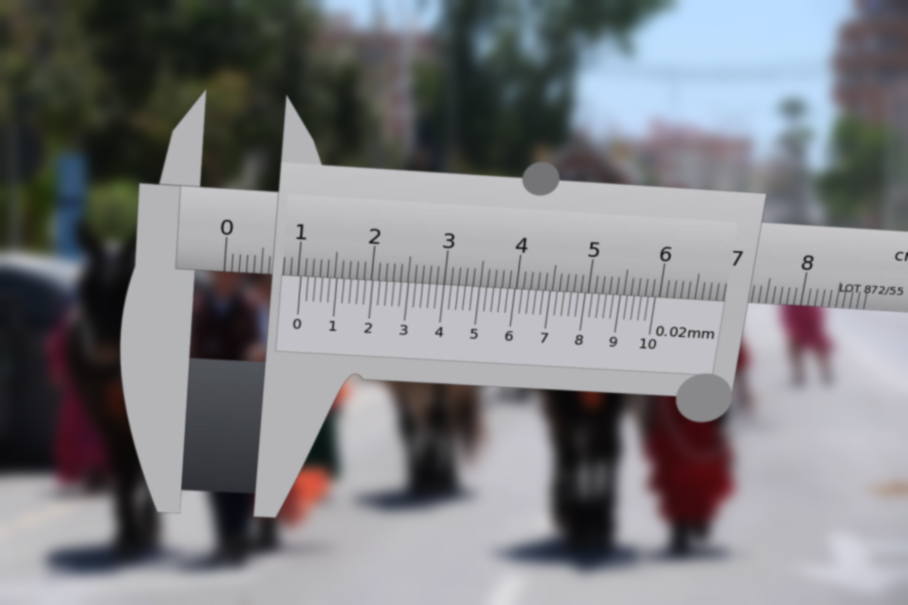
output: mm 10.4
